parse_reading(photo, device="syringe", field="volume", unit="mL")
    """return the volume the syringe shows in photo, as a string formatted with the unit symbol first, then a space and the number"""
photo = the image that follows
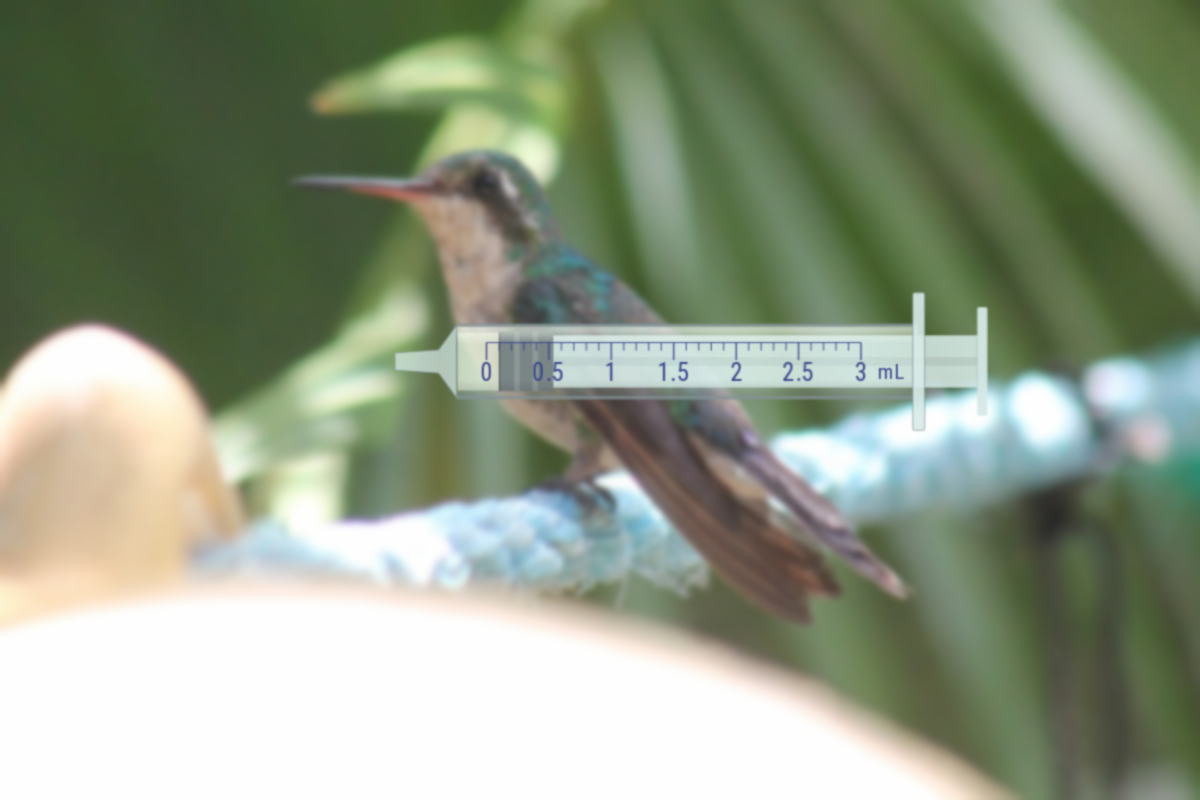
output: mL 0.1
